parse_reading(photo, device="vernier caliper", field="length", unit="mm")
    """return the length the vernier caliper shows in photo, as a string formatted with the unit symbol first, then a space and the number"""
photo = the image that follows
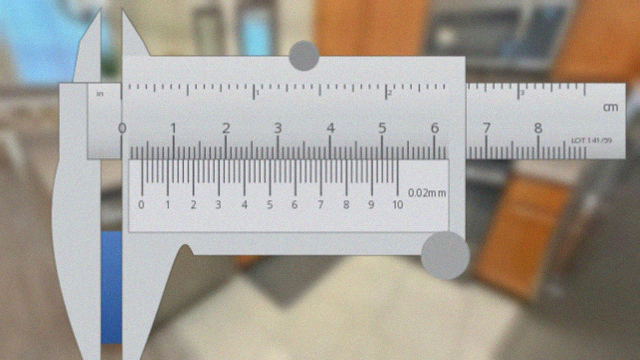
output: mm 4.0
